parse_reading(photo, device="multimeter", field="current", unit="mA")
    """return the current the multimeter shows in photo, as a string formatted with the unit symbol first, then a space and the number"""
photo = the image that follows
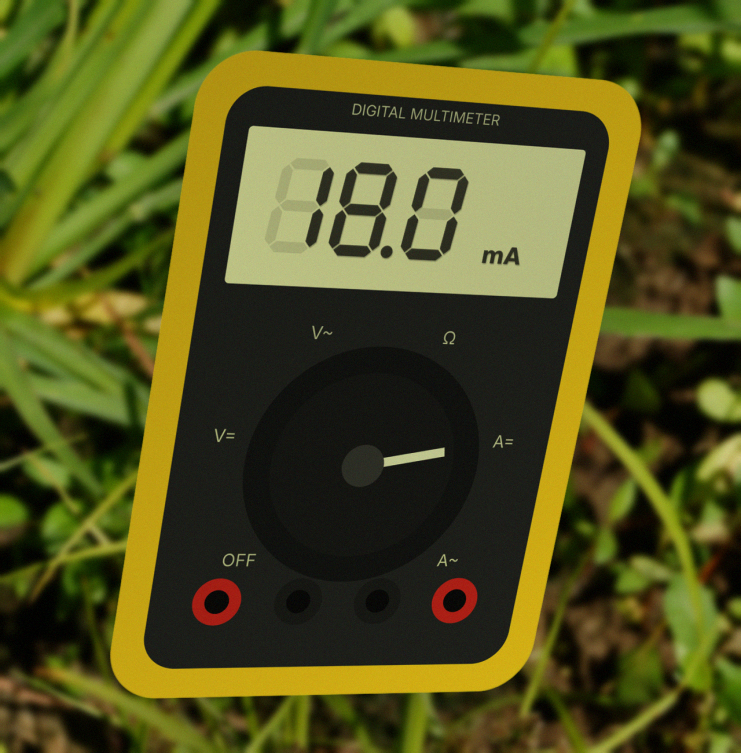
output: mA 18.0
